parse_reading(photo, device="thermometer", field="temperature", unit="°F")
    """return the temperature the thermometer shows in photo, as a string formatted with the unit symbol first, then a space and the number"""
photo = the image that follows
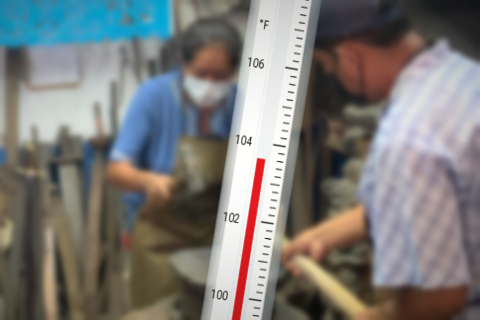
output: °F 103.6
